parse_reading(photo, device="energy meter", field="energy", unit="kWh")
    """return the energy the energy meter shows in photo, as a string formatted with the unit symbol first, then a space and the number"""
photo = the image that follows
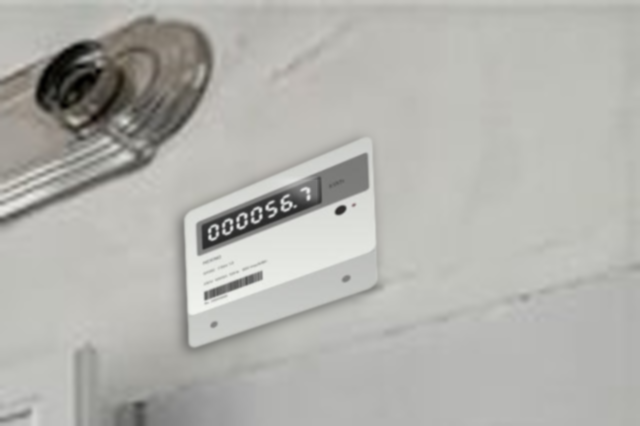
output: kWh 56.7
